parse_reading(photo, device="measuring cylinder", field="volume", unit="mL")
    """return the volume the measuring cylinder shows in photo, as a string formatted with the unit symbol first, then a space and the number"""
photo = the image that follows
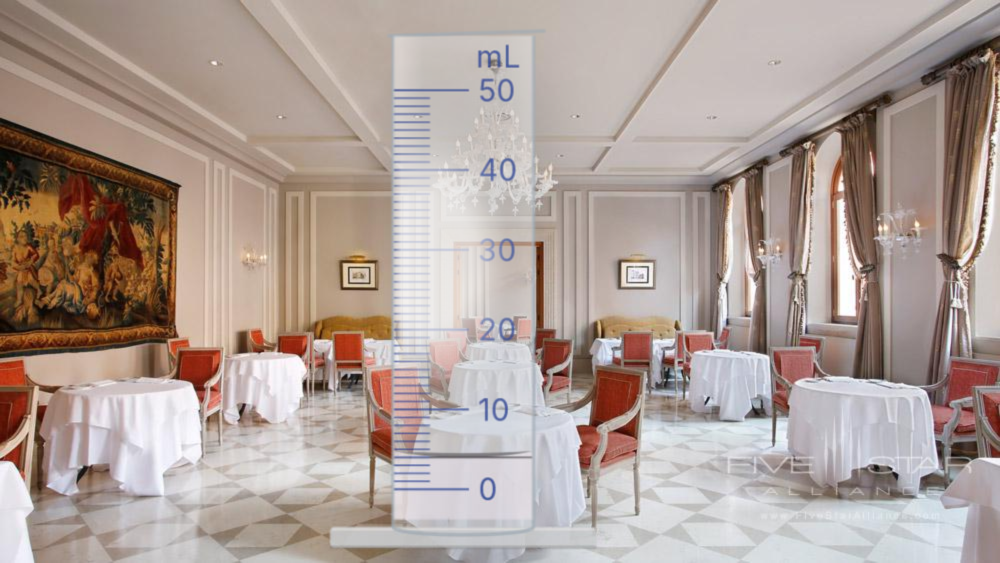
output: mL 4
